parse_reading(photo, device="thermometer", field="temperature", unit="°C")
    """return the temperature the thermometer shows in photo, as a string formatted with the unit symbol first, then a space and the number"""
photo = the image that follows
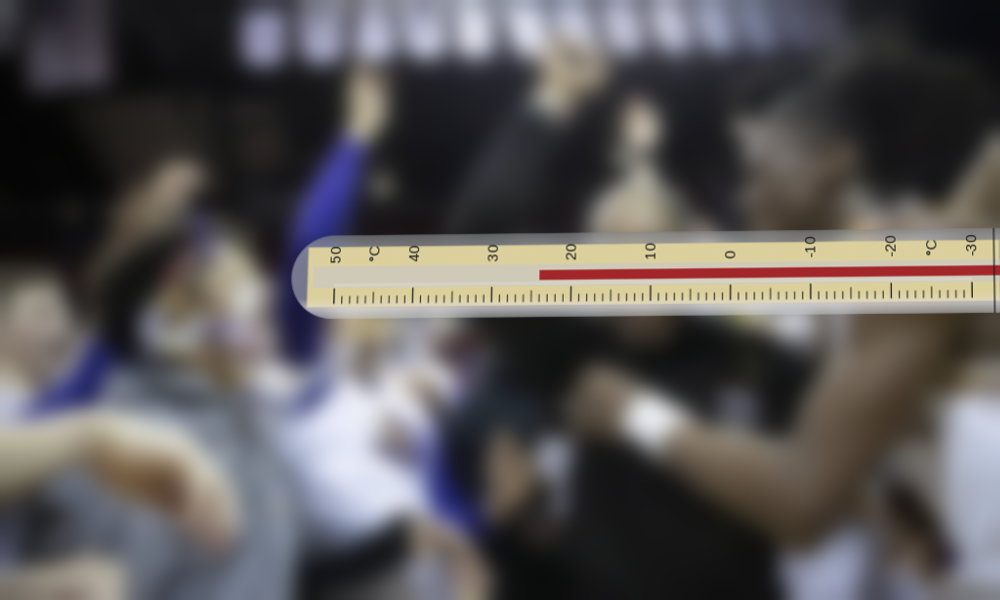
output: °C 24
